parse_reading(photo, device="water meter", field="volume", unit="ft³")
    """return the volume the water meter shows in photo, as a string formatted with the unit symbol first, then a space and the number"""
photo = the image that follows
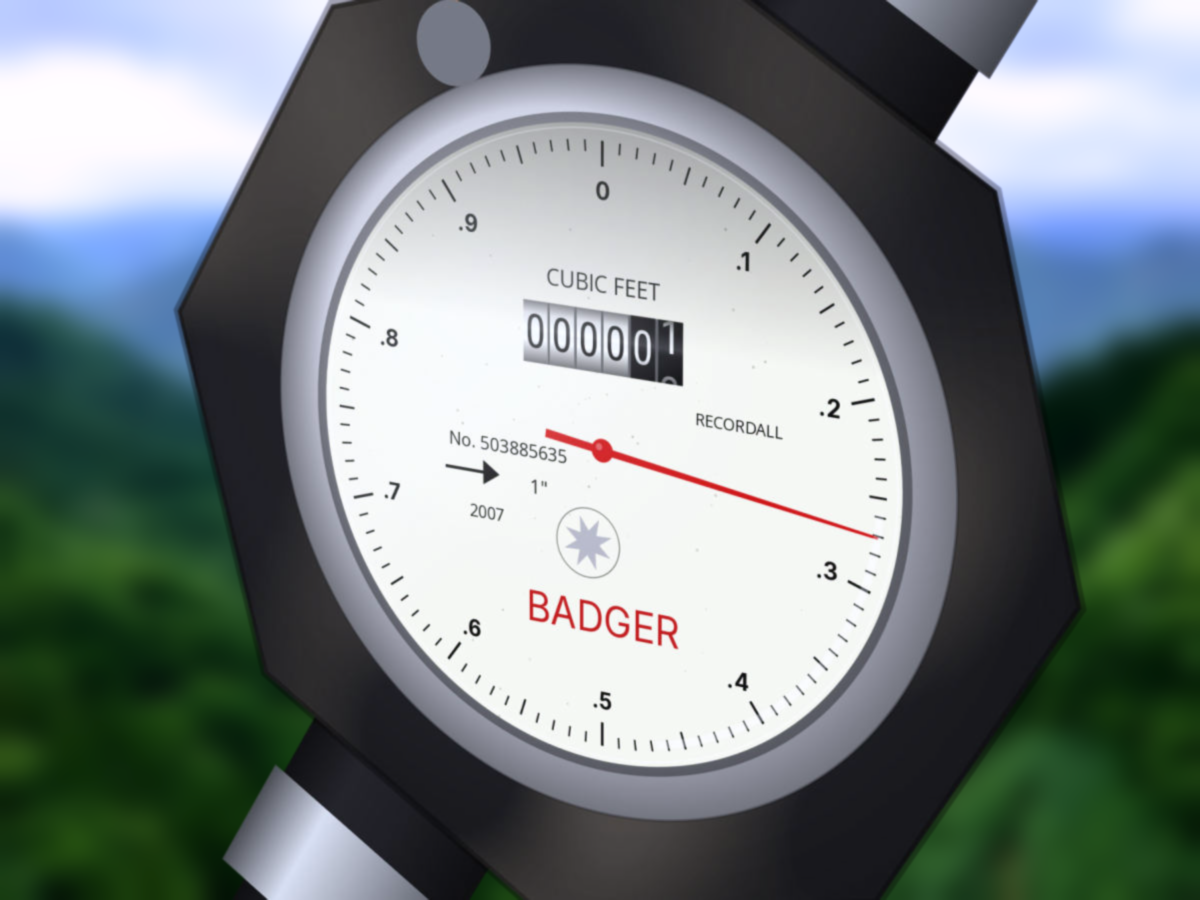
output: ft³ 1.27
